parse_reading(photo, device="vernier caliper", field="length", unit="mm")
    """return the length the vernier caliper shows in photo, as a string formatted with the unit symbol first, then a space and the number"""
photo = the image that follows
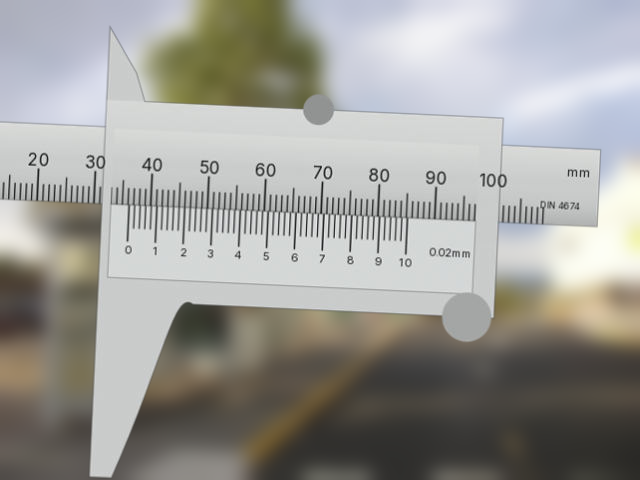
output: mm 36.2
